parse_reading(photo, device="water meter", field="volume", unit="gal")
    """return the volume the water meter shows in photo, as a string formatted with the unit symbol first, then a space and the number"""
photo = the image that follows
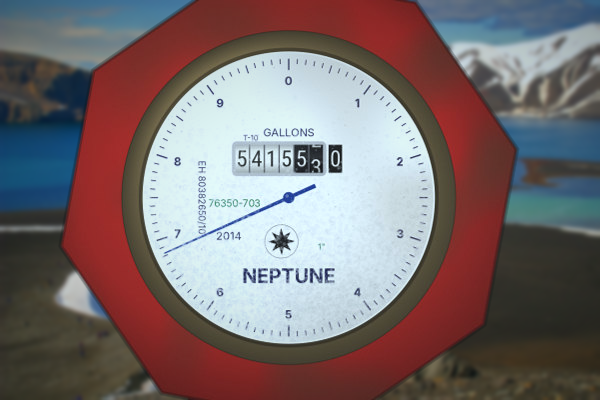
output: gal 5415526.8
